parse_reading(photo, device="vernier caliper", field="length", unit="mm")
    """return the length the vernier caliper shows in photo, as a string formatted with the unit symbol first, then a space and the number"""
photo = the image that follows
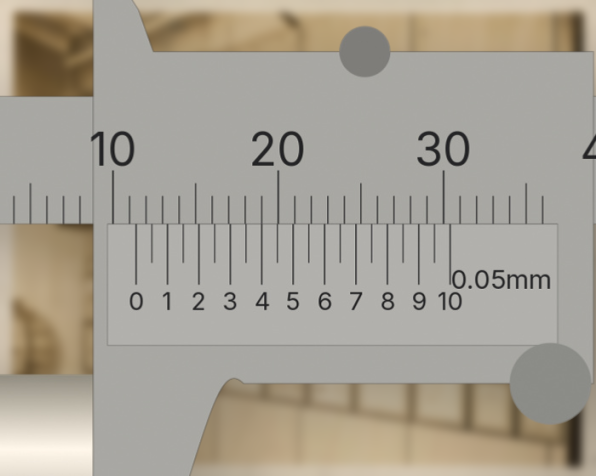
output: mm 11.4
